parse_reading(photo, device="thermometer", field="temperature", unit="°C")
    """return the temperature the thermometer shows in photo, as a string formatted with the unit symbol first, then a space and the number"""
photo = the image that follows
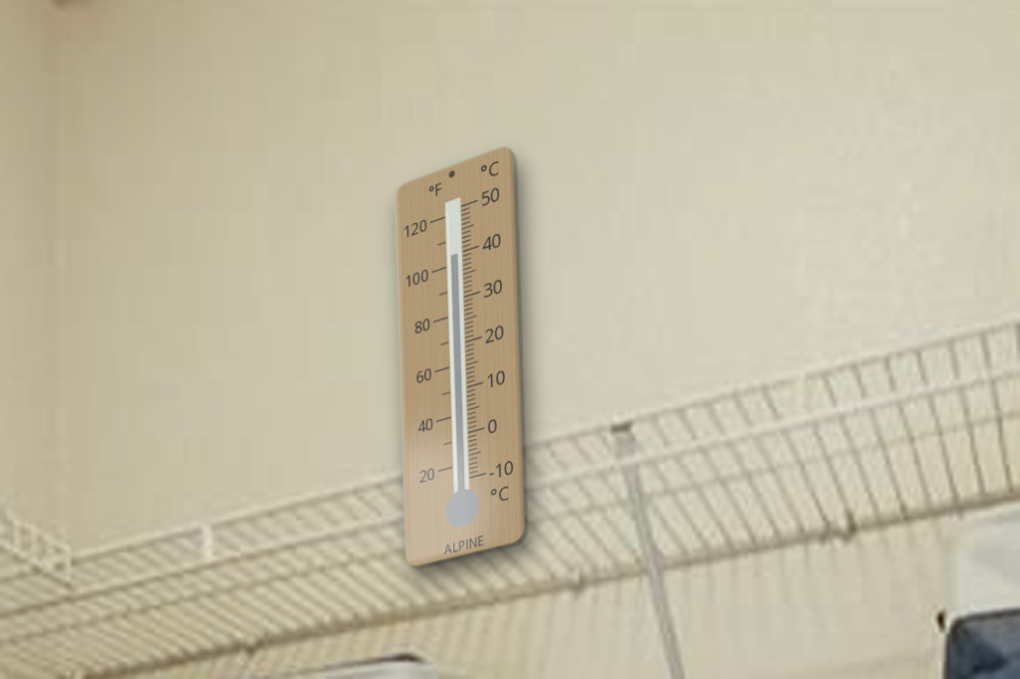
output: °C 40
